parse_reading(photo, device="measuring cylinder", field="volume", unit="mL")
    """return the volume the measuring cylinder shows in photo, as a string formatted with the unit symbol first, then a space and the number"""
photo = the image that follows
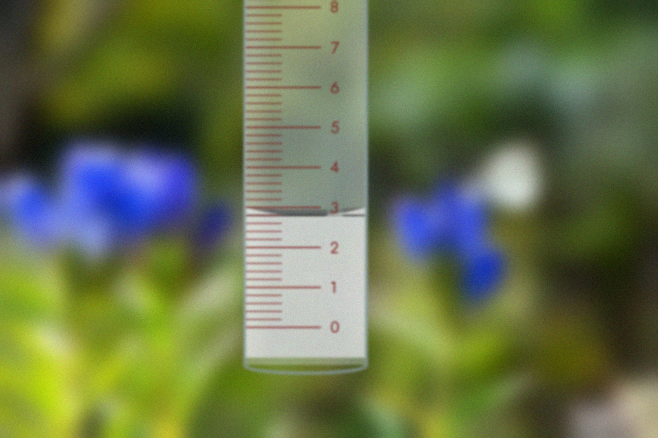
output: mL 2.8
